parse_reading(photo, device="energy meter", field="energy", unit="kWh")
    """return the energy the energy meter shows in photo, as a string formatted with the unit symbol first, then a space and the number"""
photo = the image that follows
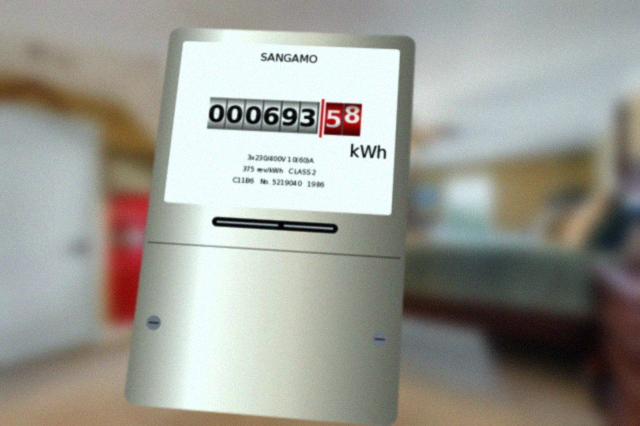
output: kWh 693.58
